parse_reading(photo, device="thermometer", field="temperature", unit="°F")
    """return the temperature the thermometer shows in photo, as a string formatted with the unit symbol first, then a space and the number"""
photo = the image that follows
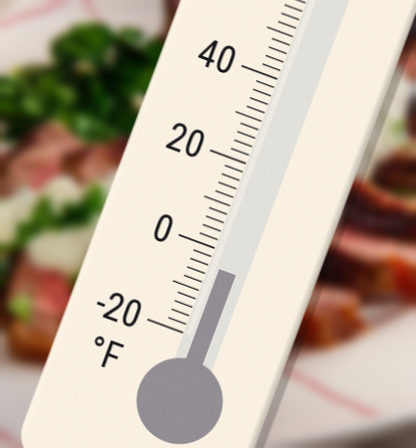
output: °F -4
